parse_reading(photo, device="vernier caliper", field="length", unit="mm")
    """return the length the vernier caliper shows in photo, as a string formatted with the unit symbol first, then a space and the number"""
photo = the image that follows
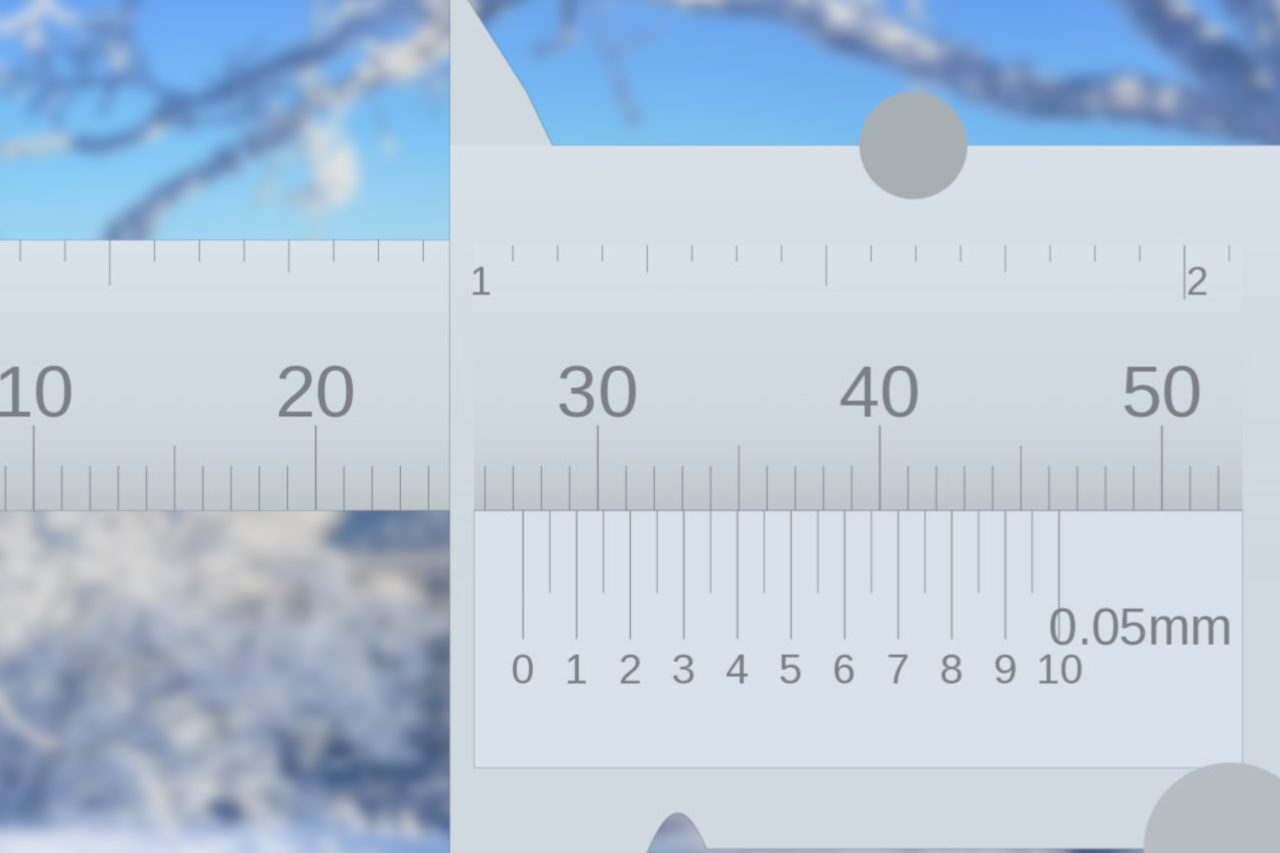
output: mm 27.35
